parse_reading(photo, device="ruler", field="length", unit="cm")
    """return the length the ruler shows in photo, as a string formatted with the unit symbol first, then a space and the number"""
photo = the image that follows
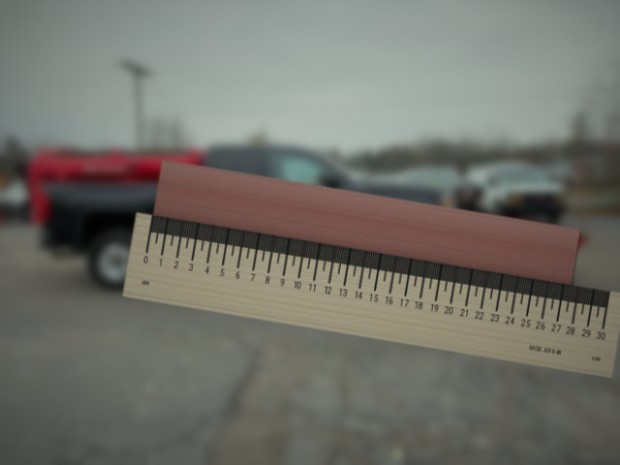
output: cm 27.5
